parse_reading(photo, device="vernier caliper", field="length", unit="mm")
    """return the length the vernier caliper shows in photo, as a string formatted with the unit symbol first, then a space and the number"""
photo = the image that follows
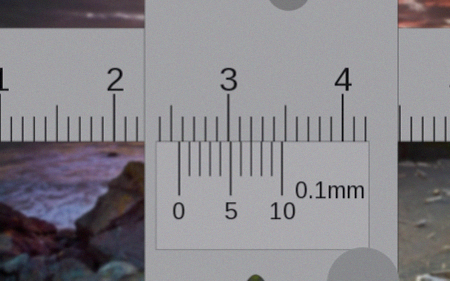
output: mm 25.7
